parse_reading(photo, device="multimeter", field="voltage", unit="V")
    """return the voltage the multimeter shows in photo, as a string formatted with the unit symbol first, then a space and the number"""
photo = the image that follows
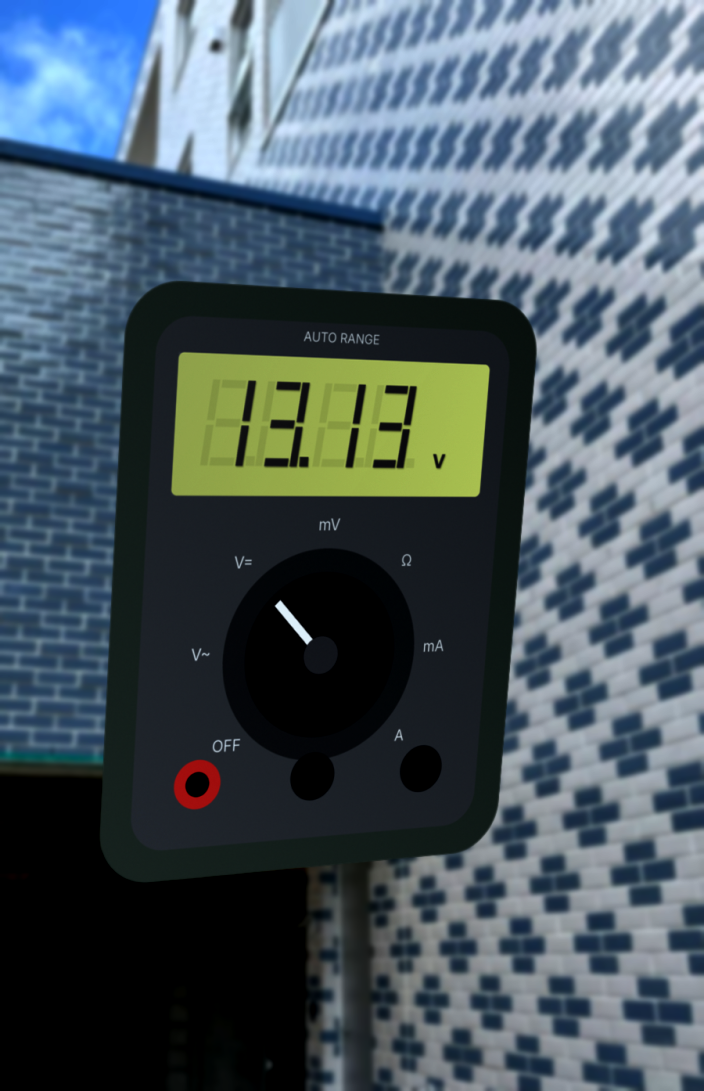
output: V 13.13
